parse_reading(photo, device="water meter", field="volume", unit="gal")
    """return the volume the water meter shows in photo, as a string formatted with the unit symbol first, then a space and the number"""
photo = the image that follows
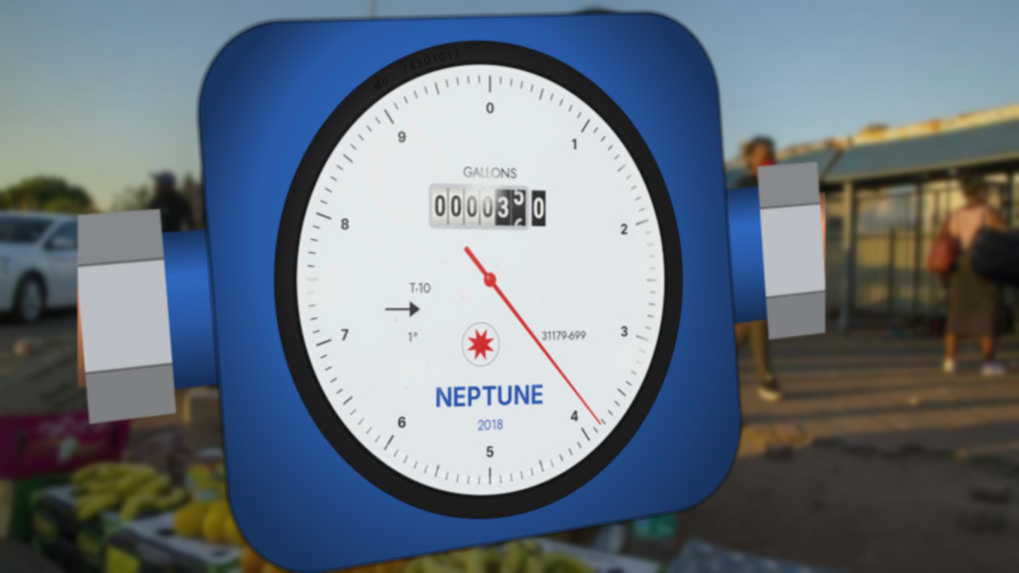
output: gal 353.8
